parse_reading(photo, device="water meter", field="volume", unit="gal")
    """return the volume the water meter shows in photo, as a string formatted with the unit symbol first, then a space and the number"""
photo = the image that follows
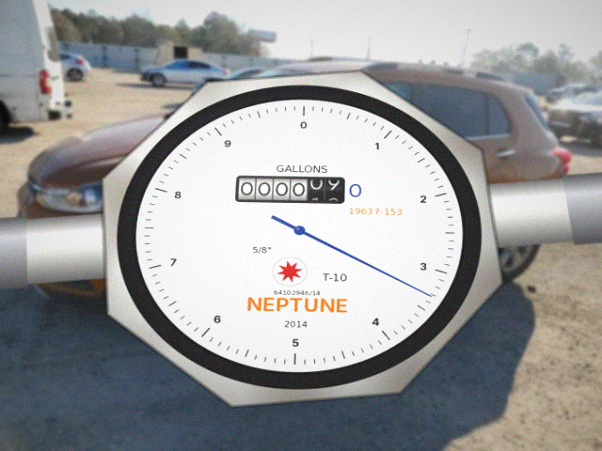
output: gal 93.3
